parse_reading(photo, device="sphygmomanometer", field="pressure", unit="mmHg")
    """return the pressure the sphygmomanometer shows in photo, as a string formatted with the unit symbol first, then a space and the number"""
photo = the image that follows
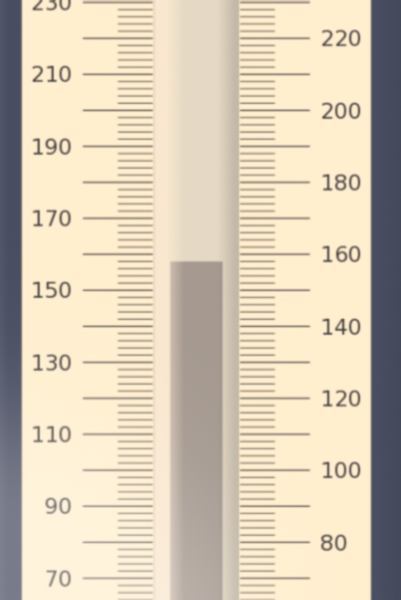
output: mmHg 158
